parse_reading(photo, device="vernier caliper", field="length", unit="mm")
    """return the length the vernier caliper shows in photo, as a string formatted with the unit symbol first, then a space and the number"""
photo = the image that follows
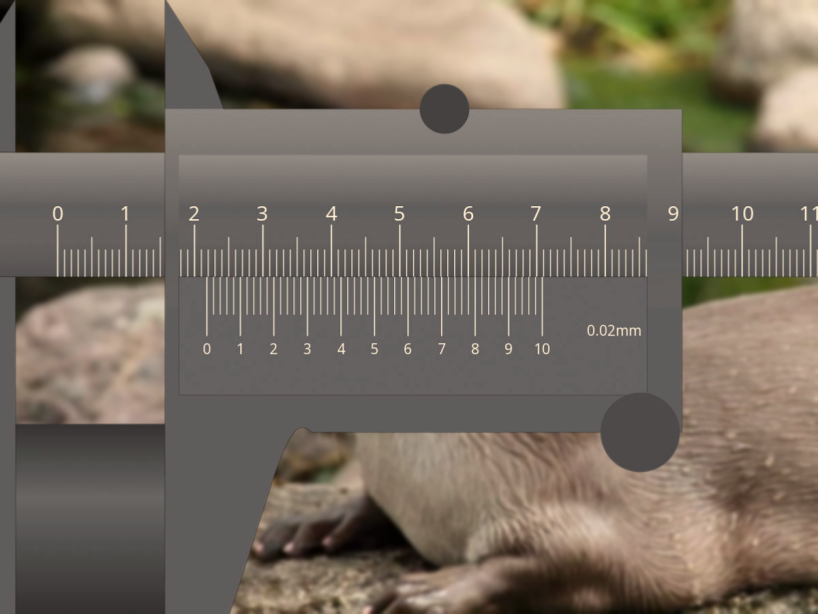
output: mm 21.8
